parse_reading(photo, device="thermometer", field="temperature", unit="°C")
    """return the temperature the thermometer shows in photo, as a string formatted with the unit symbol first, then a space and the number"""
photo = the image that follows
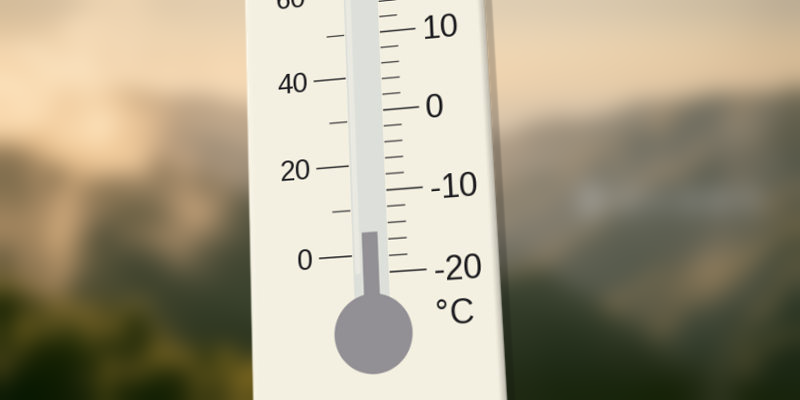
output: °C -15
